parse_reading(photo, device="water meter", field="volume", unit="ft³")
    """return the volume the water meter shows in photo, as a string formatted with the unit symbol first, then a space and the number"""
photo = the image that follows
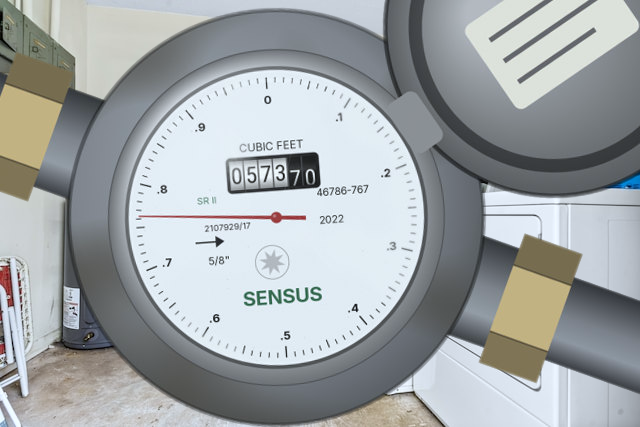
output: ft³ 57369.76
